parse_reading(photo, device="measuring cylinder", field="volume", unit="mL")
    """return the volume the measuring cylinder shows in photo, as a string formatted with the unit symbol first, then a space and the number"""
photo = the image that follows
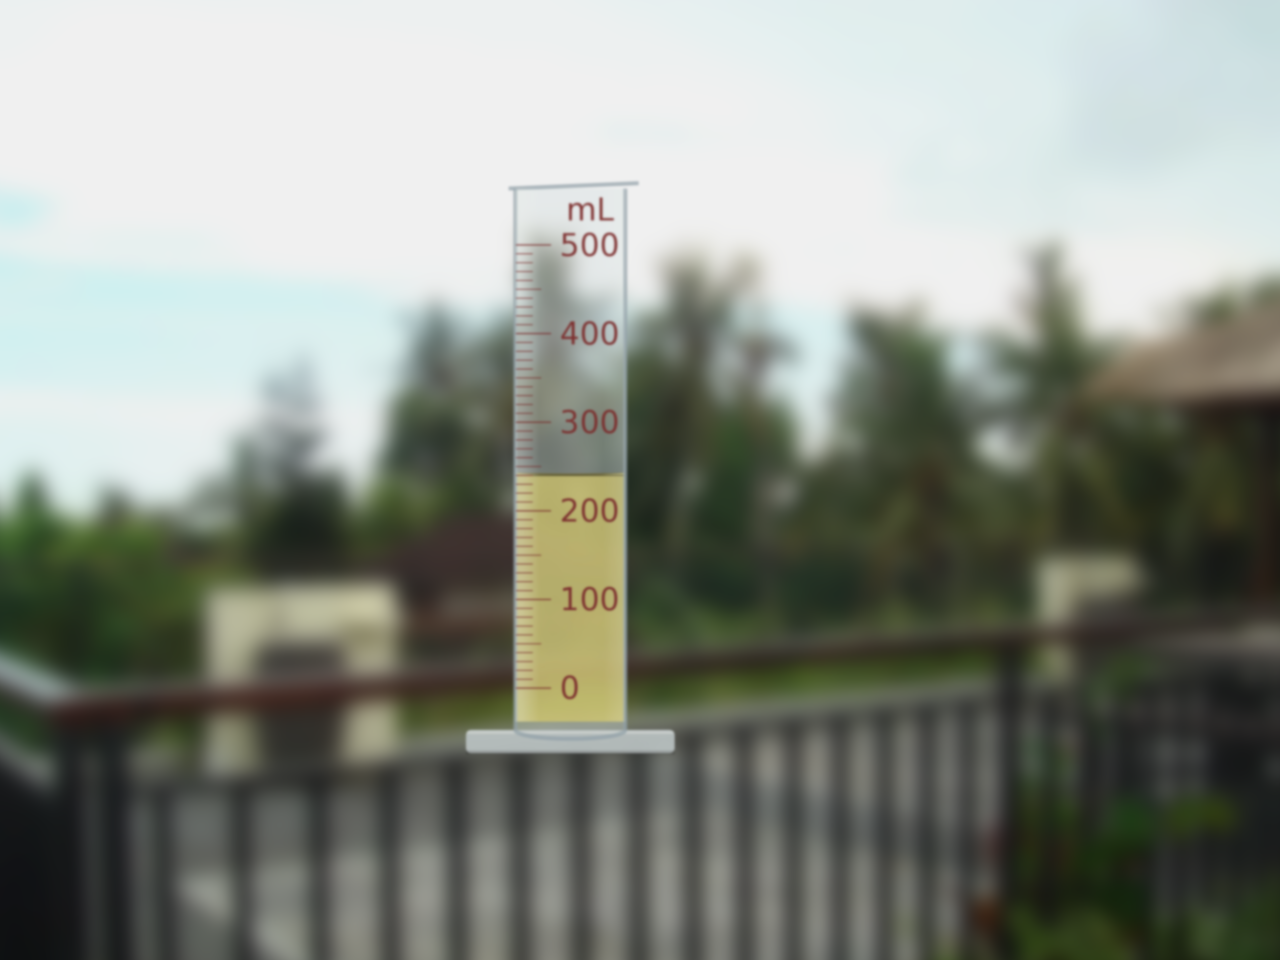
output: mL 240
